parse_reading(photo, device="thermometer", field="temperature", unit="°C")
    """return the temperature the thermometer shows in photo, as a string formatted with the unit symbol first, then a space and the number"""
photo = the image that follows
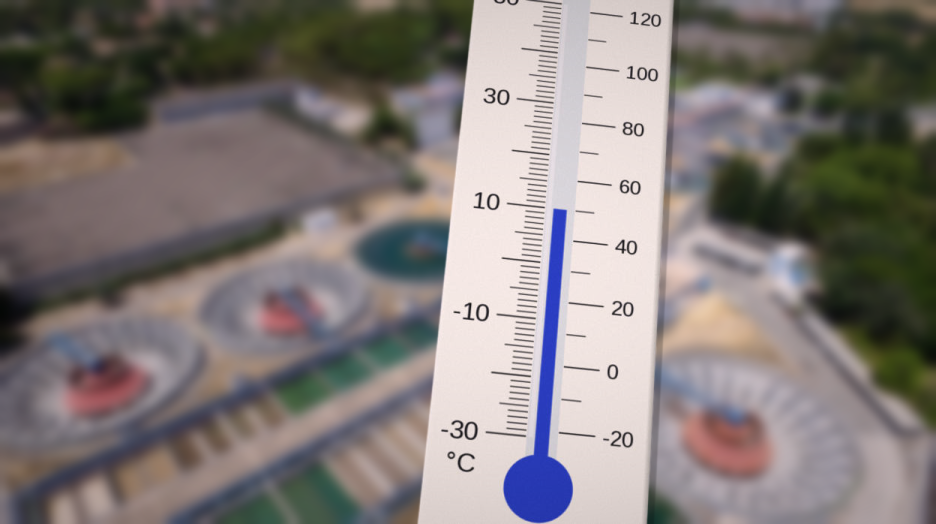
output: °C 10
